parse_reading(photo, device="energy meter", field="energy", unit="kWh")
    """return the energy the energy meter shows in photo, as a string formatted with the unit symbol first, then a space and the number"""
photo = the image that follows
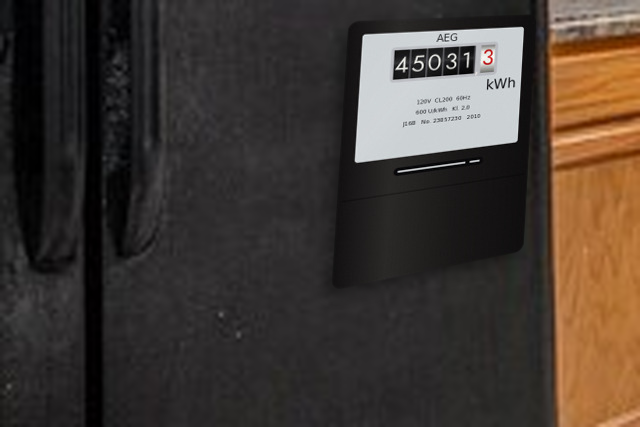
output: kWh 45031.3
